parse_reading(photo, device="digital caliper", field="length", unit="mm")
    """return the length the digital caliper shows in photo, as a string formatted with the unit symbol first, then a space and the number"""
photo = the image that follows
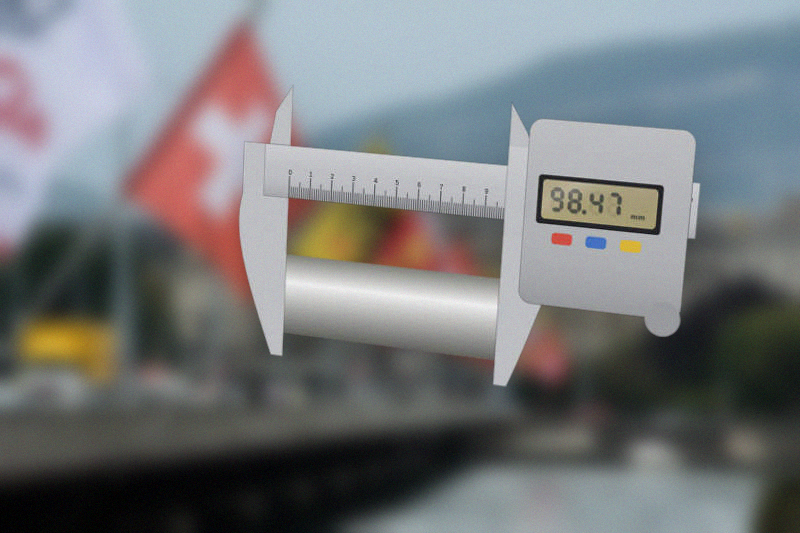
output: mm 98.47
